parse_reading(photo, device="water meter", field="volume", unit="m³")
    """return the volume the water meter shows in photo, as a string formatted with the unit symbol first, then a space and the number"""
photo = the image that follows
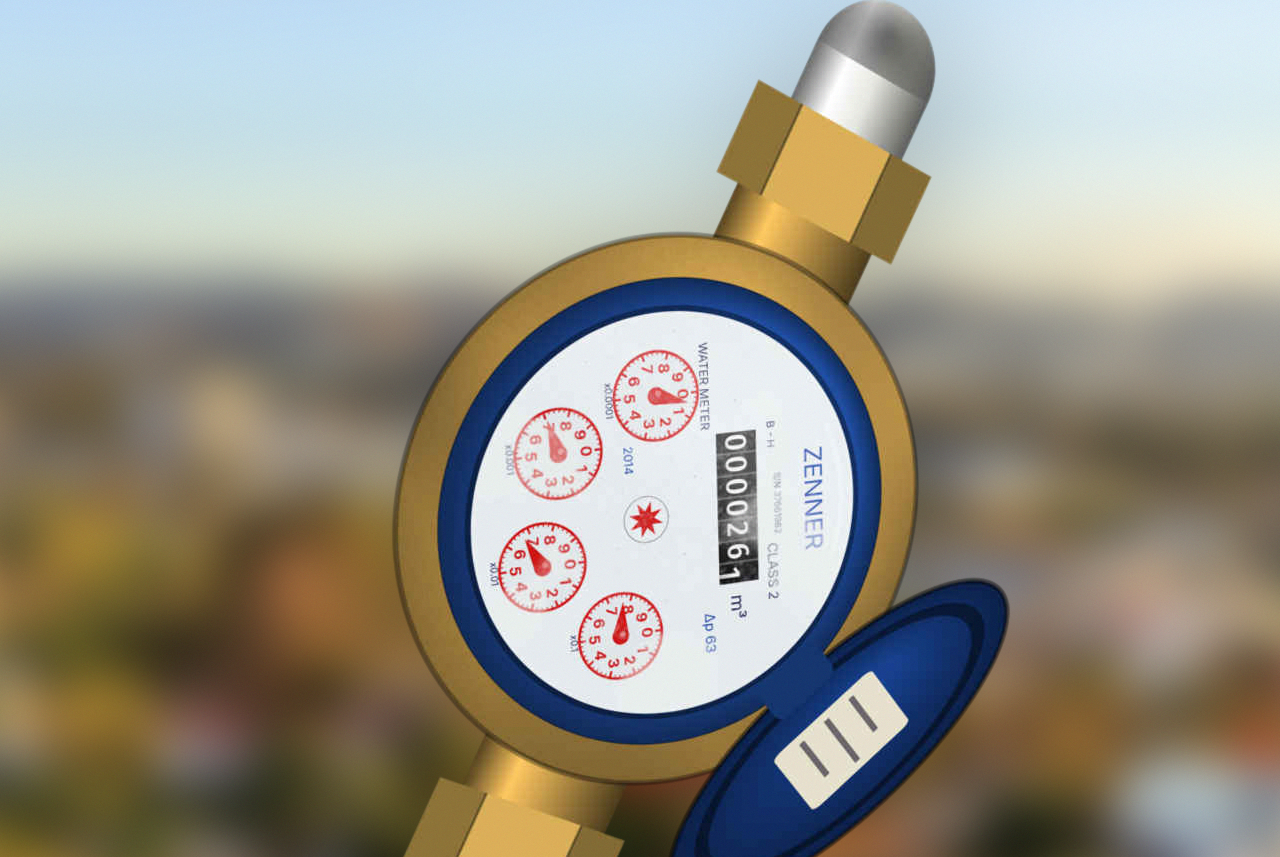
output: m³ 260.7670
